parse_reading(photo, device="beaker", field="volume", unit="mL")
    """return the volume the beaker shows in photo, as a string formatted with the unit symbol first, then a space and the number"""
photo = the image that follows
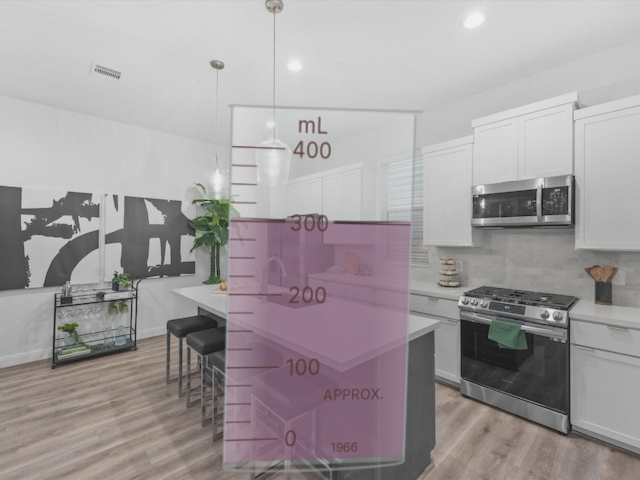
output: mL 300
